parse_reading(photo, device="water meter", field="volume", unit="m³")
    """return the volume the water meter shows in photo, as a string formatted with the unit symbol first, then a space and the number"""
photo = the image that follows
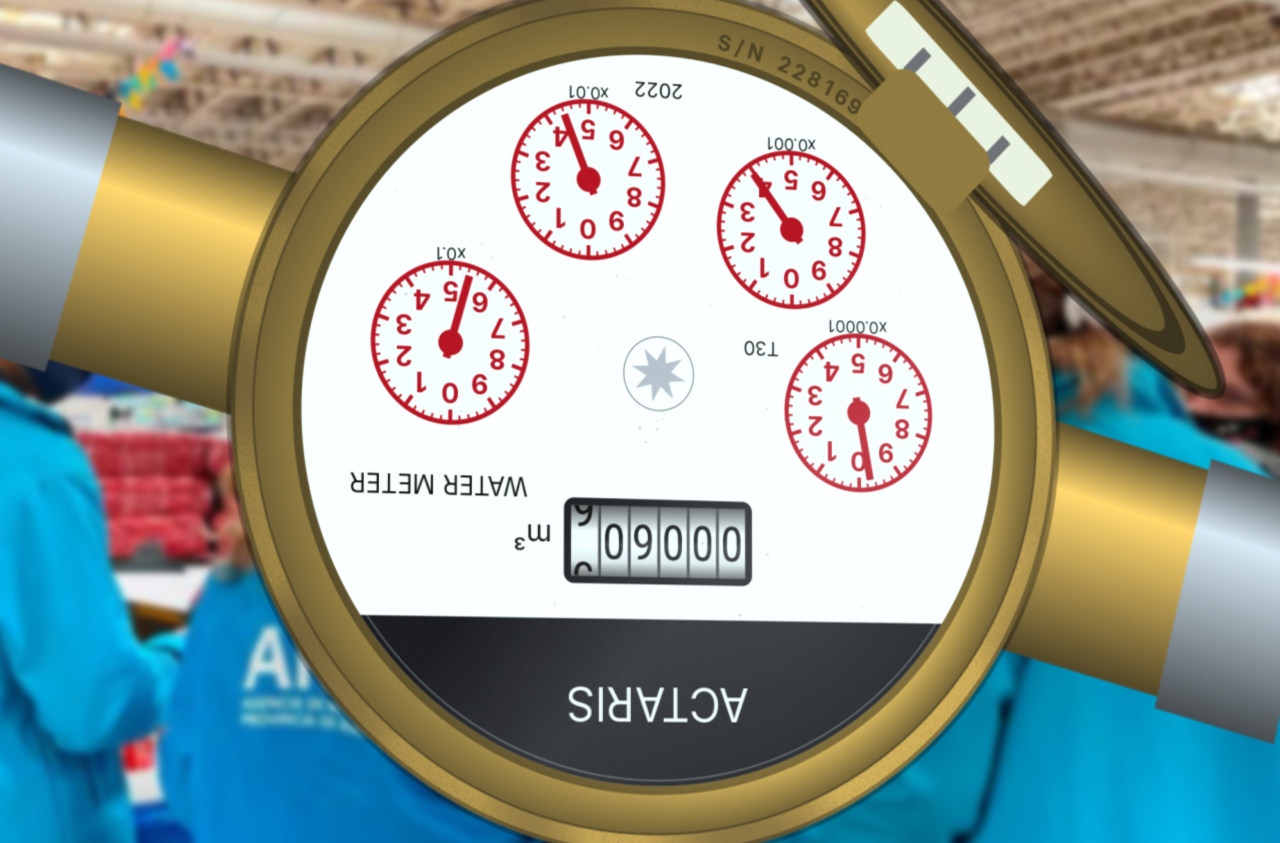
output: m³ 605.5439
